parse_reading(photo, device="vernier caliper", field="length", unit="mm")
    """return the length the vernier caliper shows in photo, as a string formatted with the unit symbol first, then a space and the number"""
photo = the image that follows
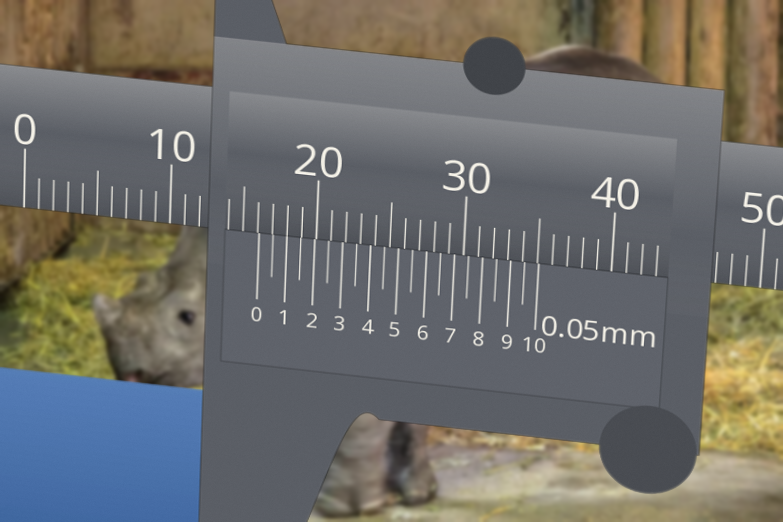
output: mm 16.1
